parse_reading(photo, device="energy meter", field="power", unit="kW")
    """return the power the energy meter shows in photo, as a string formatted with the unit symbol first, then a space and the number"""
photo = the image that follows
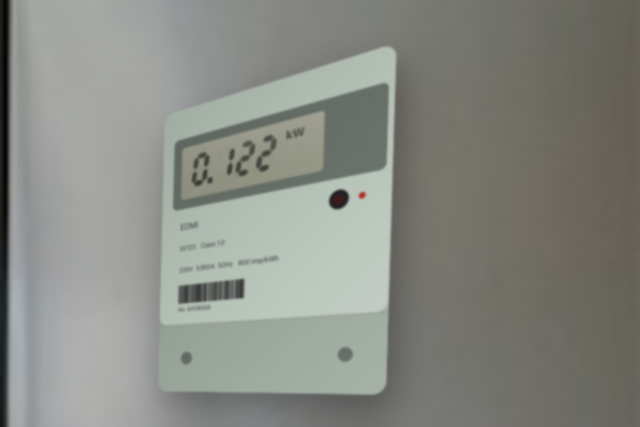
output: kW 0.122
